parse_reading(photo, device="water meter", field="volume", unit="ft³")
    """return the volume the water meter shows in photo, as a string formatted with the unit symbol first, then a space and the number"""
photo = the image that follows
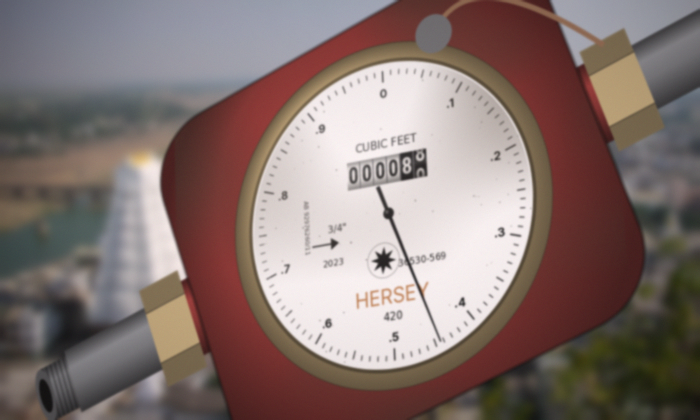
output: ft³ 88.44
